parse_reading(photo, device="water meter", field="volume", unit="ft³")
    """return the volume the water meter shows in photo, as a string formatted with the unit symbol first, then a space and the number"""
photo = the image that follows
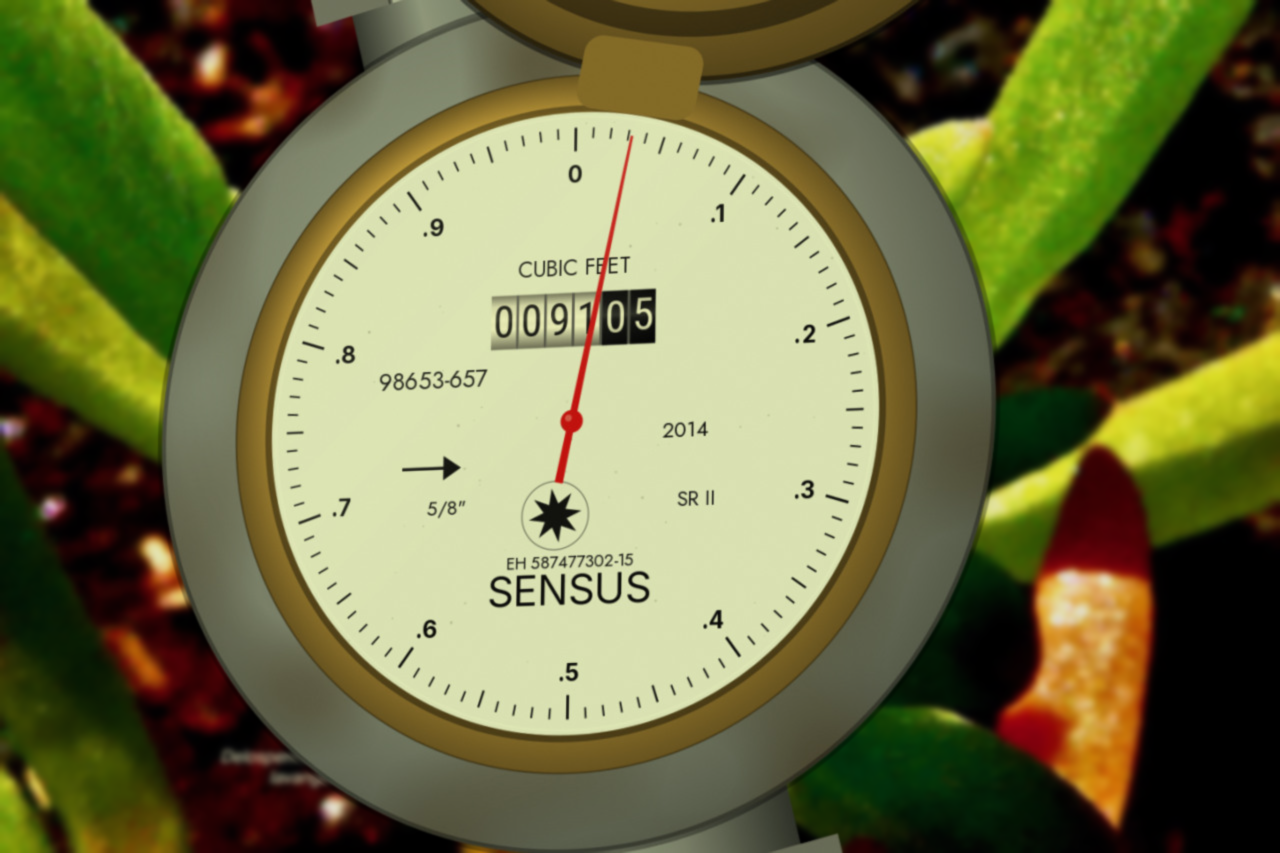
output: ft³ 9105.03
